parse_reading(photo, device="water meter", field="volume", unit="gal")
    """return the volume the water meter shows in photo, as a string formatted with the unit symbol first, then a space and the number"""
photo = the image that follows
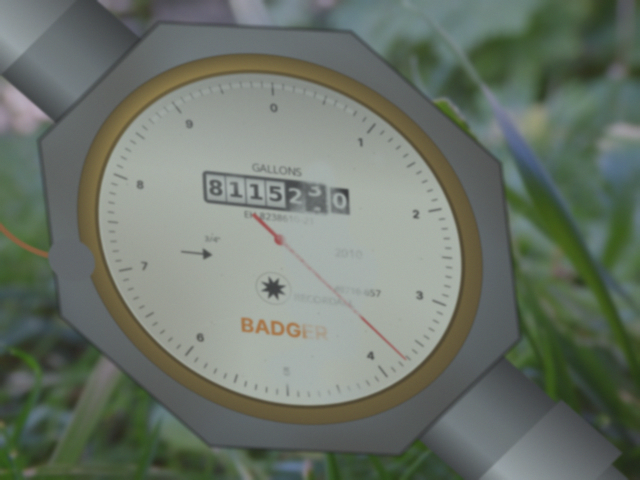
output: gal 8115233.7
